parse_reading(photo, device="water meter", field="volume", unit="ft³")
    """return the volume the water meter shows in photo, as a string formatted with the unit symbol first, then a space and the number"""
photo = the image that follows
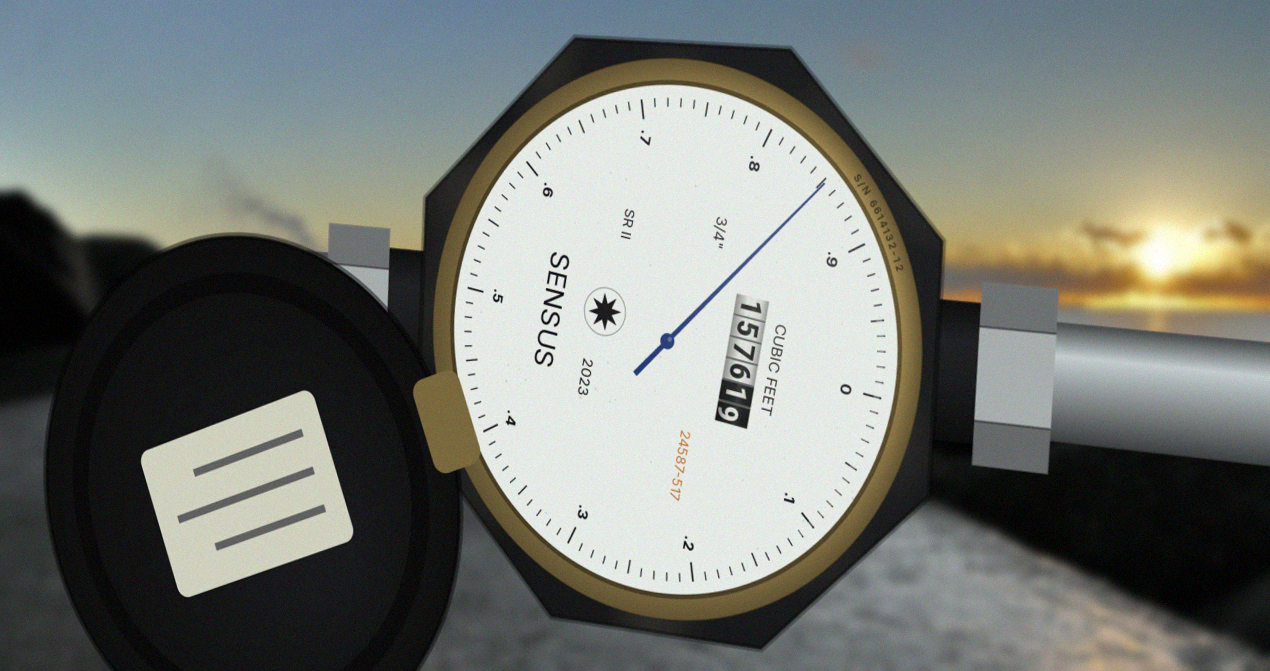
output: ft³ 157618.85
